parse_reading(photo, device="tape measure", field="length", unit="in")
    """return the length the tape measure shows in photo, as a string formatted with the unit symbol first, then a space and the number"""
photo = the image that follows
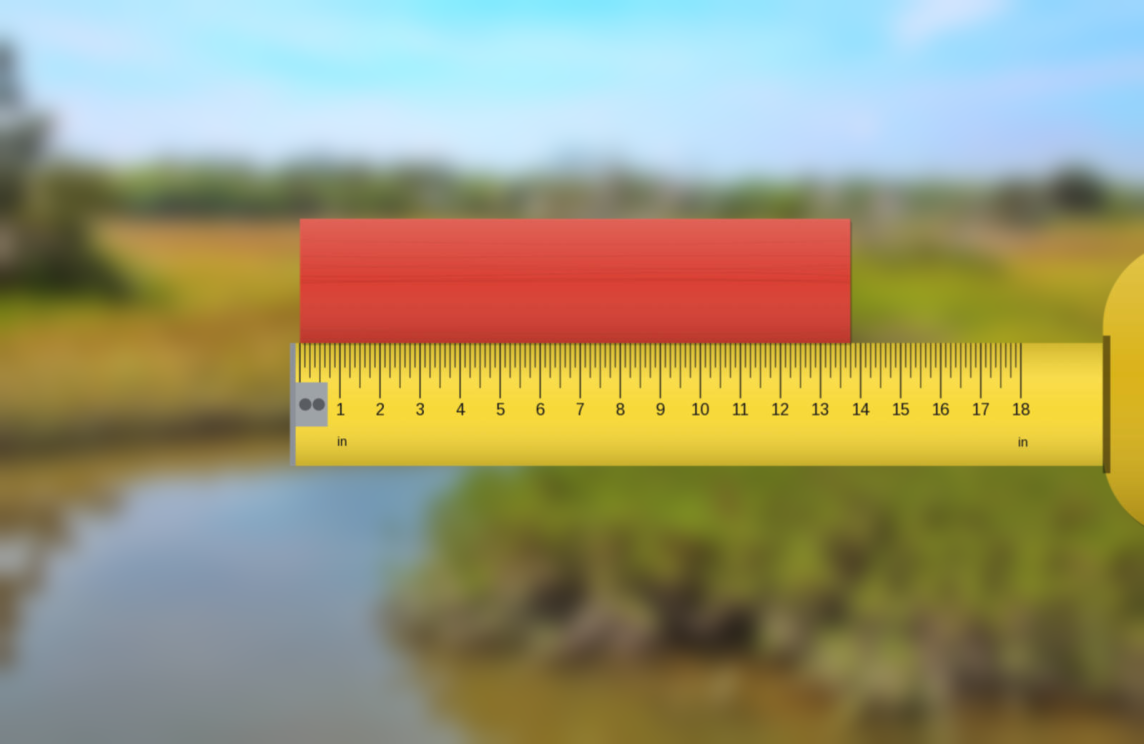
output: in 13.75
